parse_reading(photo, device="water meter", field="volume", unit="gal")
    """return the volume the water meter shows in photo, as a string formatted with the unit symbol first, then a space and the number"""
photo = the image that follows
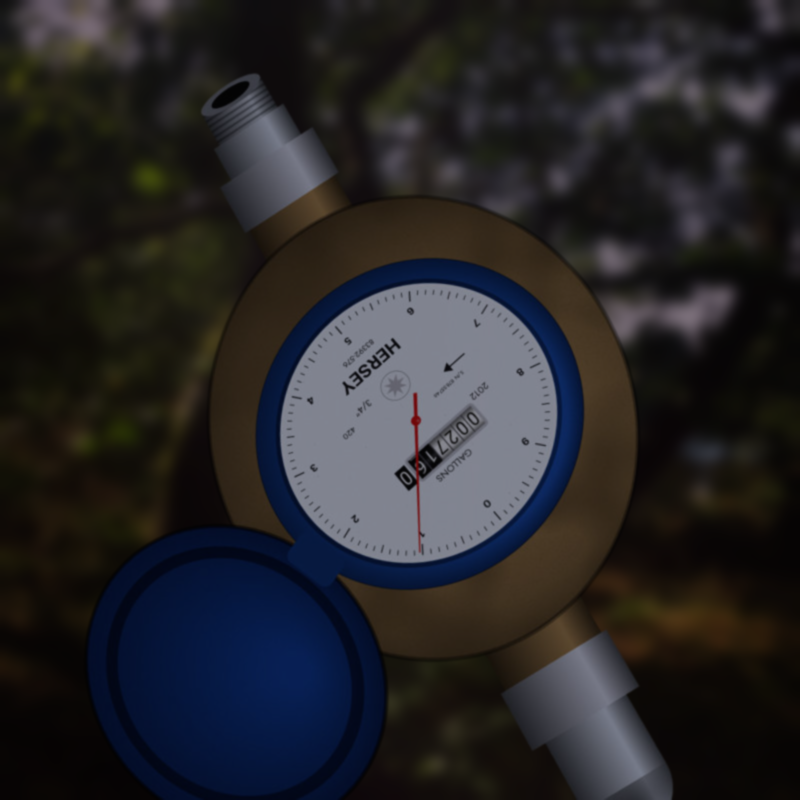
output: gal 27161.0
